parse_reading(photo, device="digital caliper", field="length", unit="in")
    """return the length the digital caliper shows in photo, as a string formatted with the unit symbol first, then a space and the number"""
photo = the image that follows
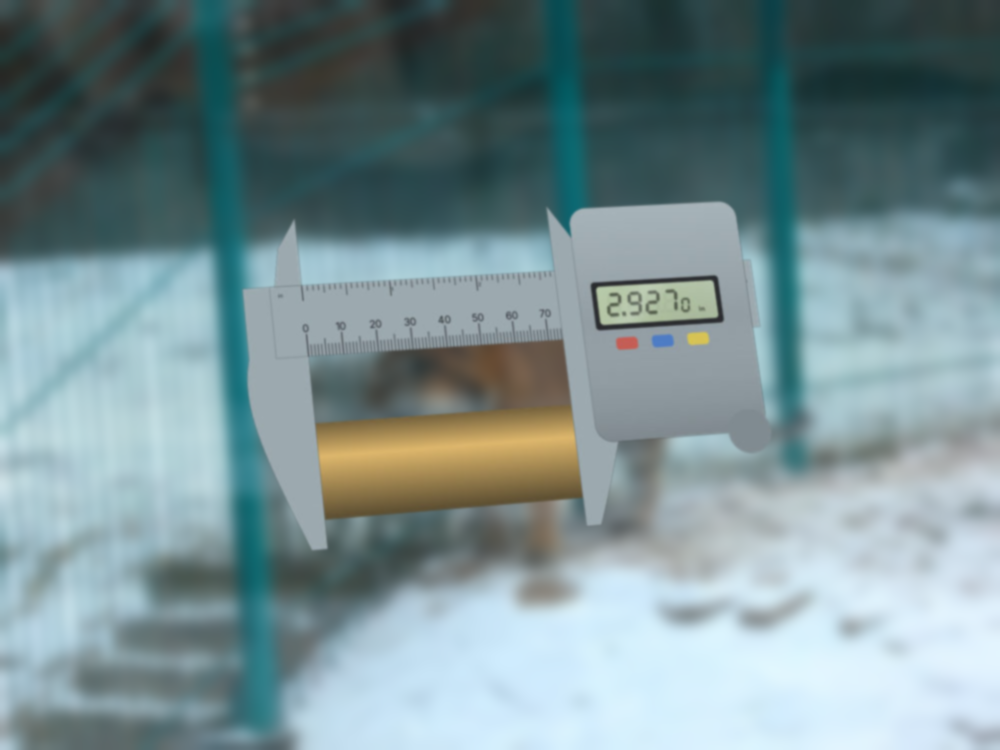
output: in 2.9270
